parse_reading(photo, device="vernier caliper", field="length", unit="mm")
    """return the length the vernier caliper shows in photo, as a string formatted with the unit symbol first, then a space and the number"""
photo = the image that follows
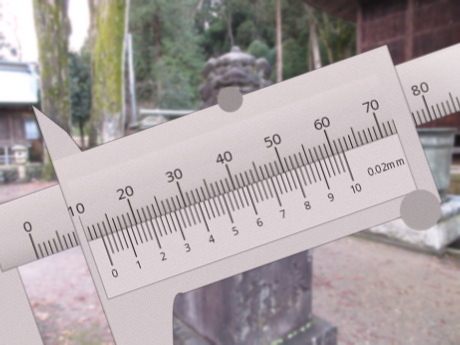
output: mm 13.0
